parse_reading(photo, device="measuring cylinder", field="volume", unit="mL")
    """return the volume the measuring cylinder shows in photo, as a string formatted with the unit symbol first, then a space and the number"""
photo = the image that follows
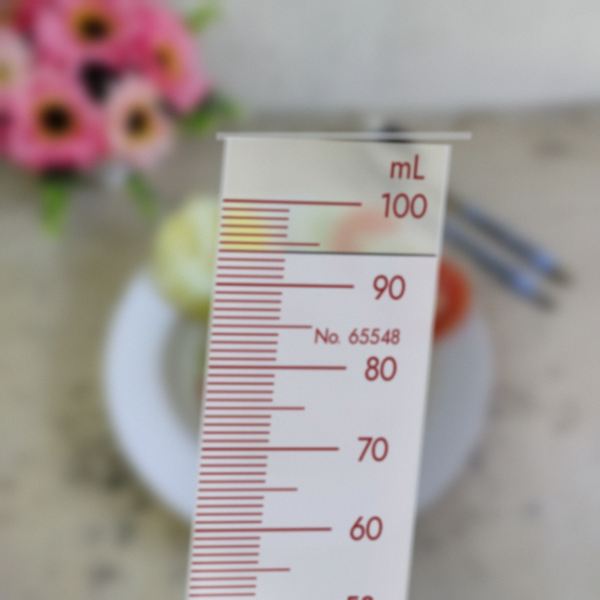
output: mL 94
